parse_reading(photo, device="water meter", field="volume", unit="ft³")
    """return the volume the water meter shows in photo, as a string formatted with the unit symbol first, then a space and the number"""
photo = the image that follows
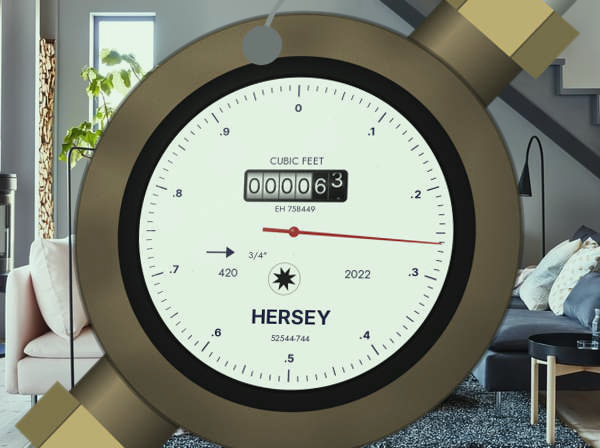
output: ft³ 63.26
